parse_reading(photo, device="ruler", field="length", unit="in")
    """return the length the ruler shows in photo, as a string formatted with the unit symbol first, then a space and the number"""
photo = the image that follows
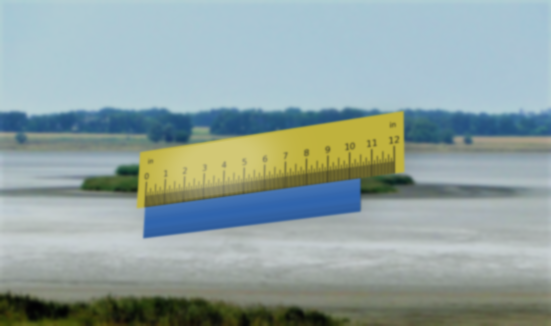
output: in 10.5
